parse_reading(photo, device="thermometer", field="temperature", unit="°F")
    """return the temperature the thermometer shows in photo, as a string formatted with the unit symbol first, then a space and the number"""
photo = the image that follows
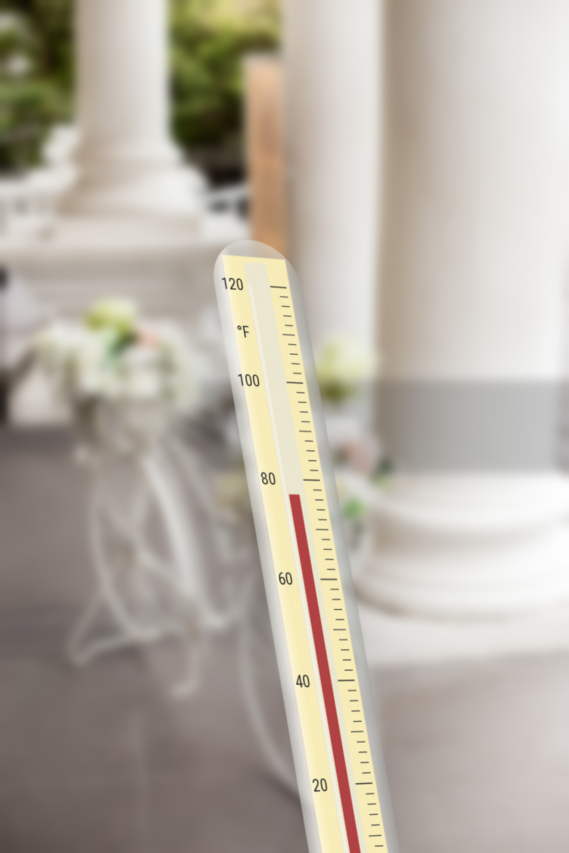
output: °F 77
